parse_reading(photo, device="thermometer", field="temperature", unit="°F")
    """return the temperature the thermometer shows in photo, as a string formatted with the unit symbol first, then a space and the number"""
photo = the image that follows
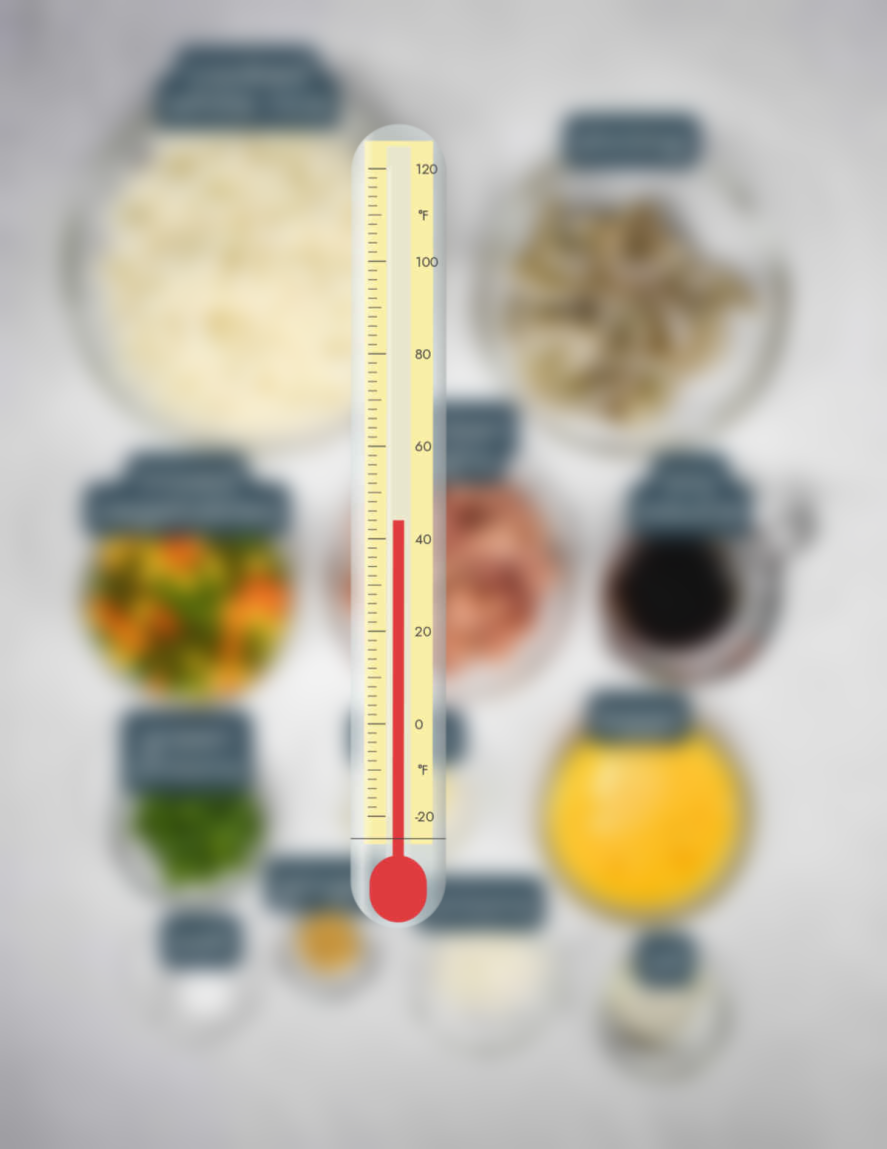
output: °F 44
